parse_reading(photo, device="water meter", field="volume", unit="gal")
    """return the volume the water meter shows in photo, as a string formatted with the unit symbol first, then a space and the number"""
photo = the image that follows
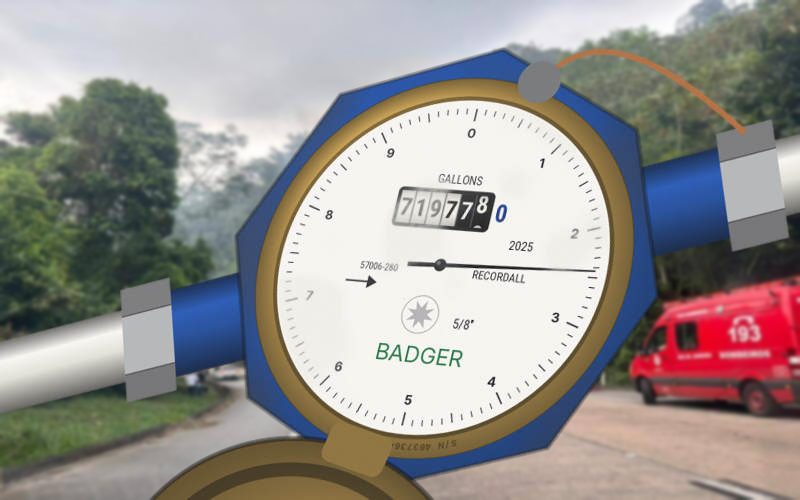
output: gal 7197782.4
